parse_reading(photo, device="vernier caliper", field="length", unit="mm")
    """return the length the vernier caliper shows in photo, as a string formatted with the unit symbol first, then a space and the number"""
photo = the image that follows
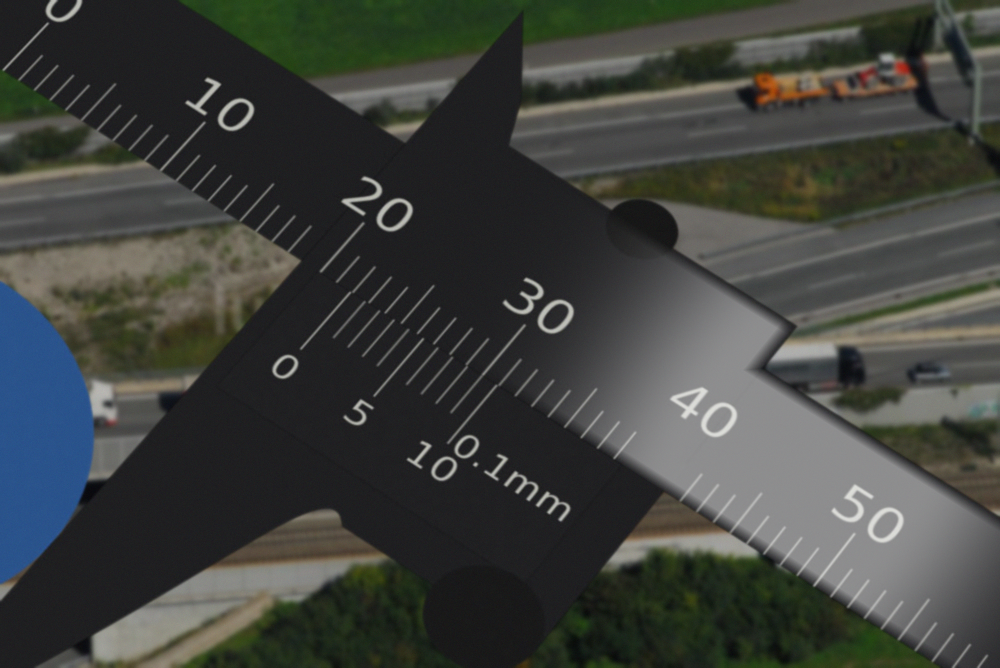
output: mm 21.9
